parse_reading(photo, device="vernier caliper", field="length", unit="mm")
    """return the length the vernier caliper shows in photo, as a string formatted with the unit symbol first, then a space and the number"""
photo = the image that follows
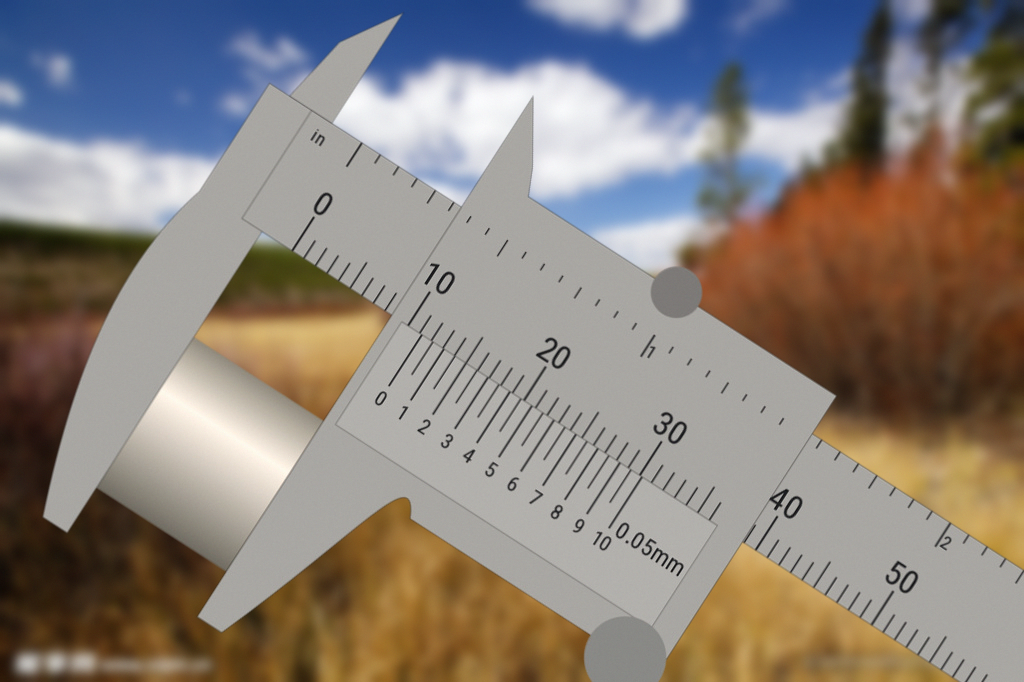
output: mm 11.2
